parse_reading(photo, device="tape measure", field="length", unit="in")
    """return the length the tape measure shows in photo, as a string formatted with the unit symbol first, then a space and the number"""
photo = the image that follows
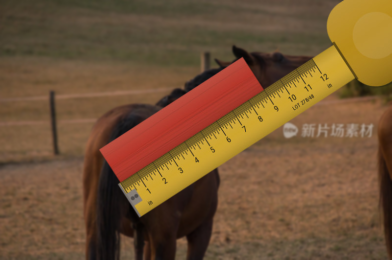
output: in 9
